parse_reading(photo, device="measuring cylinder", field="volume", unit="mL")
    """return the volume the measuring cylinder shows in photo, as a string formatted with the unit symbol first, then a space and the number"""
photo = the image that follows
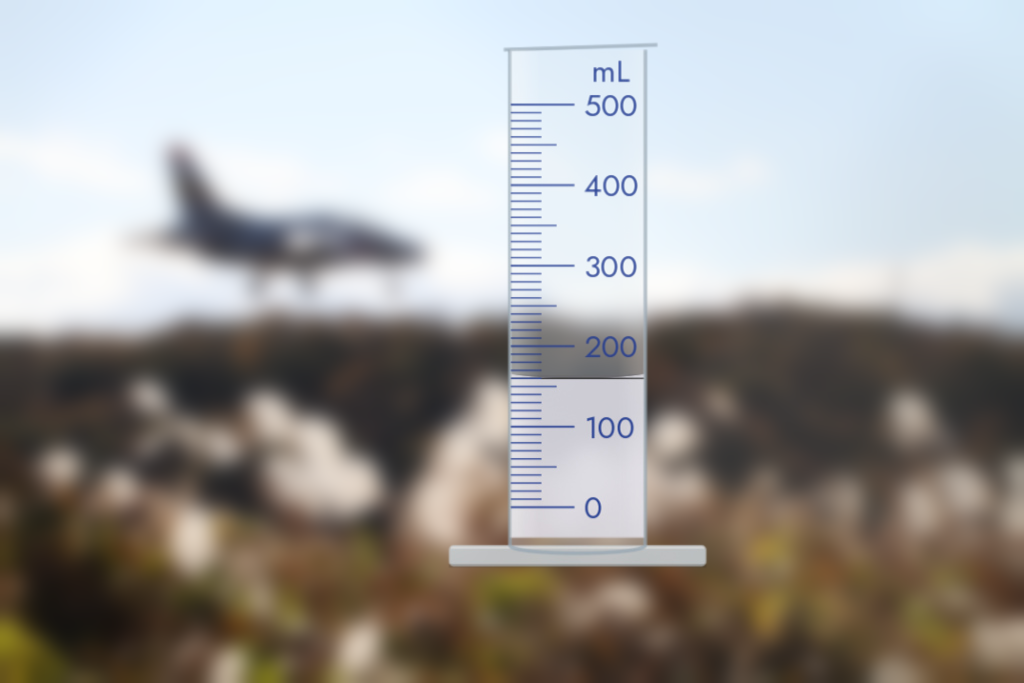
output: mL 160
